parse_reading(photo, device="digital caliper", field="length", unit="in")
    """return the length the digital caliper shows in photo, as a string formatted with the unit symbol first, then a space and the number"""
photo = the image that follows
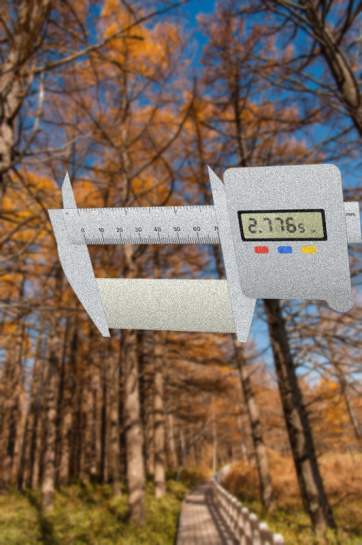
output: in 2.7765
